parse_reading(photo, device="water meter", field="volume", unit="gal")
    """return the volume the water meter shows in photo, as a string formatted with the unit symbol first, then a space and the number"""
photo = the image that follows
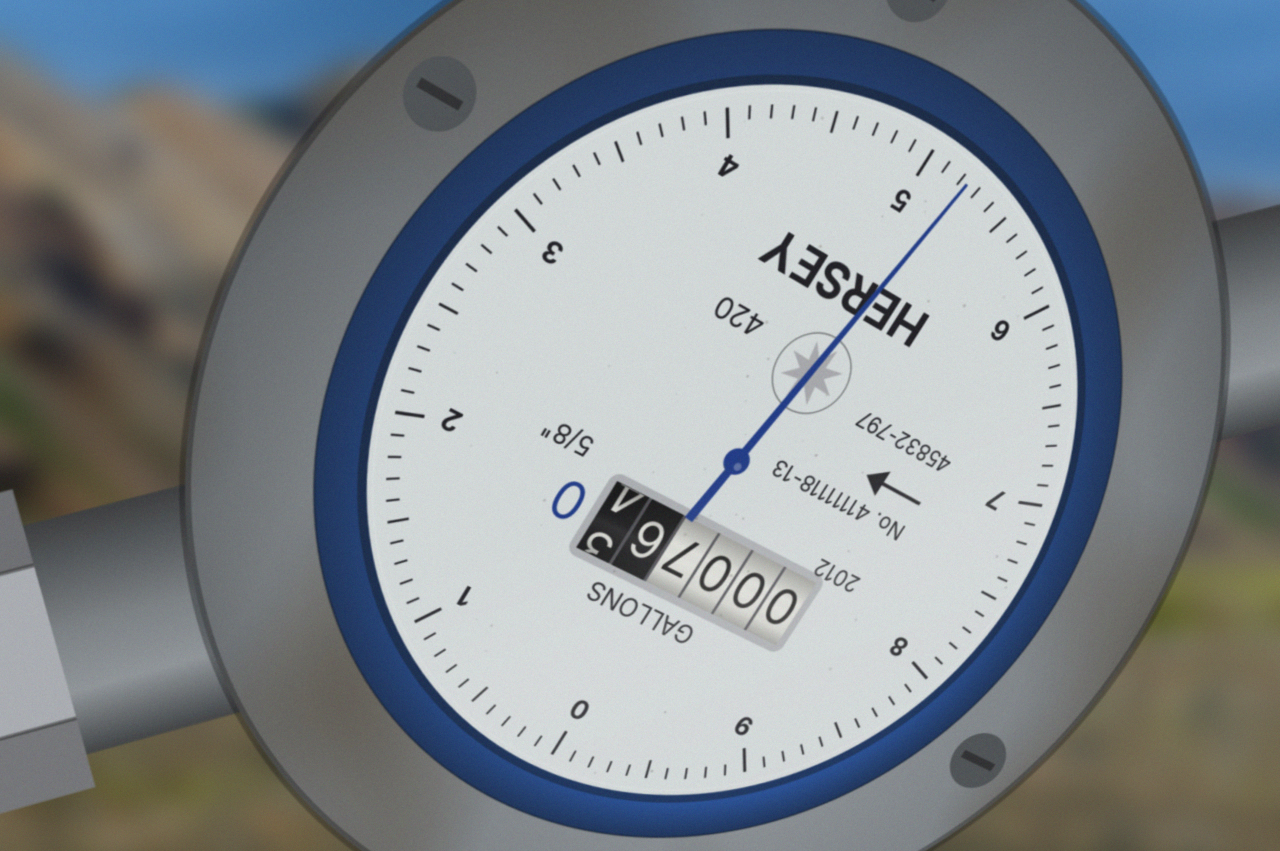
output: gal 7635.2
